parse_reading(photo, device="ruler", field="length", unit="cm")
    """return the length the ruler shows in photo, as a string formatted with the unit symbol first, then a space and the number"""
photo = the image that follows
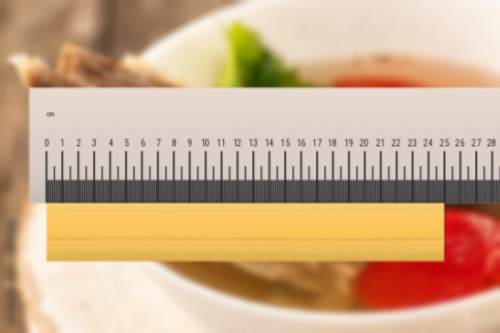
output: cm 25
